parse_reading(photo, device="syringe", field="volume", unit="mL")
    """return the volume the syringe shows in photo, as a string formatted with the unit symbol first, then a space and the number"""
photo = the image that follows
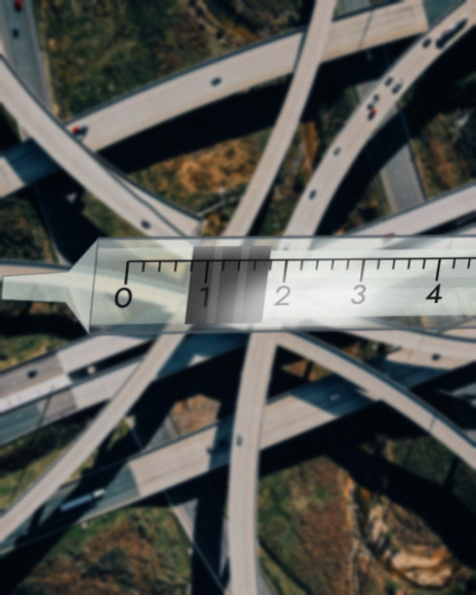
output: mL 0.8
